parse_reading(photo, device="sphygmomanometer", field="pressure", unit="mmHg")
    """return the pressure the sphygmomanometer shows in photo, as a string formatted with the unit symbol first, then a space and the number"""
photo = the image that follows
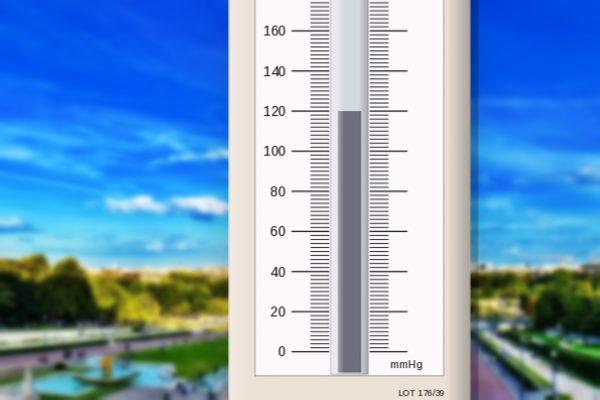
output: mmHg 120
